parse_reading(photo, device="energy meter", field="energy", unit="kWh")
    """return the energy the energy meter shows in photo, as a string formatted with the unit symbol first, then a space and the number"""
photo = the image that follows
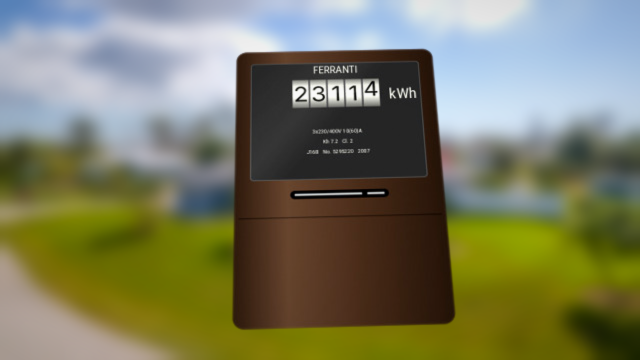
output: kWh 23114
